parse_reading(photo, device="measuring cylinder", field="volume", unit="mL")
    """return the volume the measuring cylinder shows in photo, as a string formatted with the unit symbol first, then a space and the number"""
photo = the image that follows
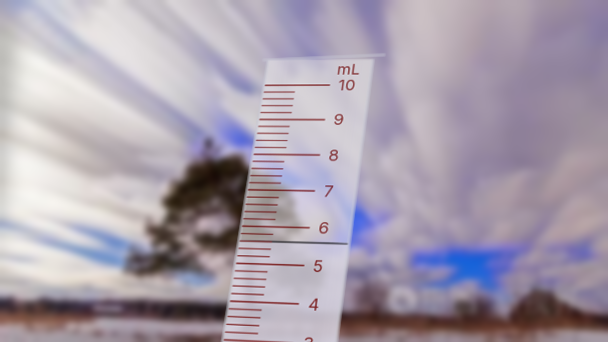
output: mL 5.6
